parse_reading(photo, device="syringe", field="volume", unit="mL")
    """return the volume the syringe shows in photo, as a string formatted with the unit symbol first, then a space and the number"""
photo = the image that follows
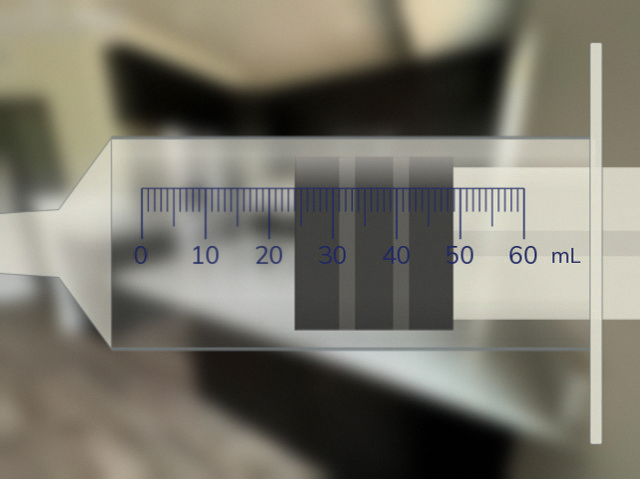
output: mL 24
